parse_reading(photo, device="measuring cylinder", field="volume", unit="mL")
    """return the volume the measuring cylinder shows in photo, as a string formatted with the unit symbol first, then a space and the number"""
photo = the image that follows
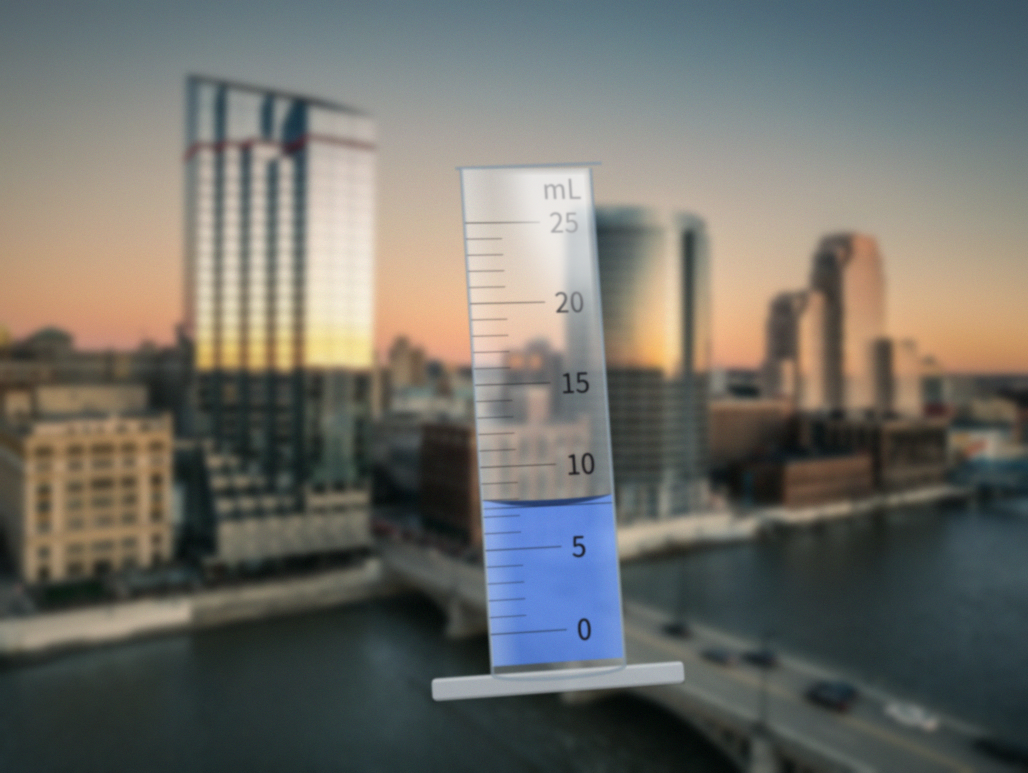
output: mL 7.5
